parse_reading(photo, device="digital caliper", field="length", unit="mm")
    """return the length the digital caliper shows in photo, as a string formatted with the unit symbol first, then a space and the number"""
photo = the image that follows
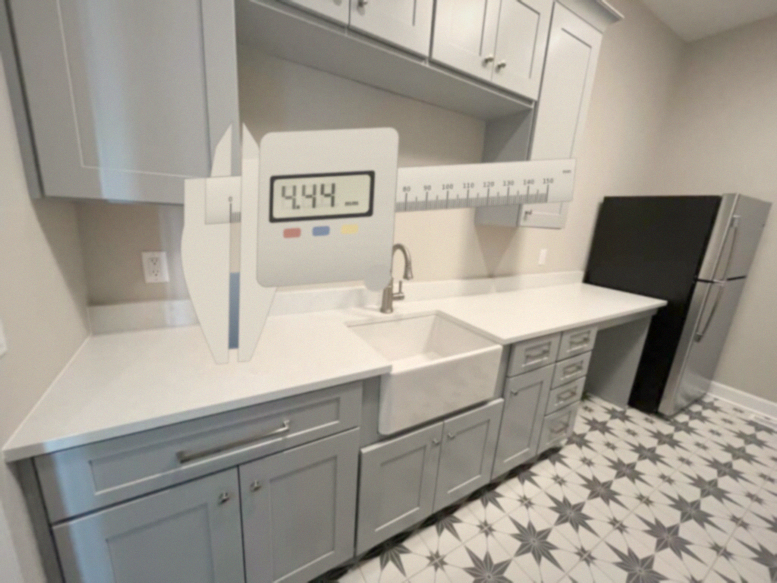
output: mm 4.44
